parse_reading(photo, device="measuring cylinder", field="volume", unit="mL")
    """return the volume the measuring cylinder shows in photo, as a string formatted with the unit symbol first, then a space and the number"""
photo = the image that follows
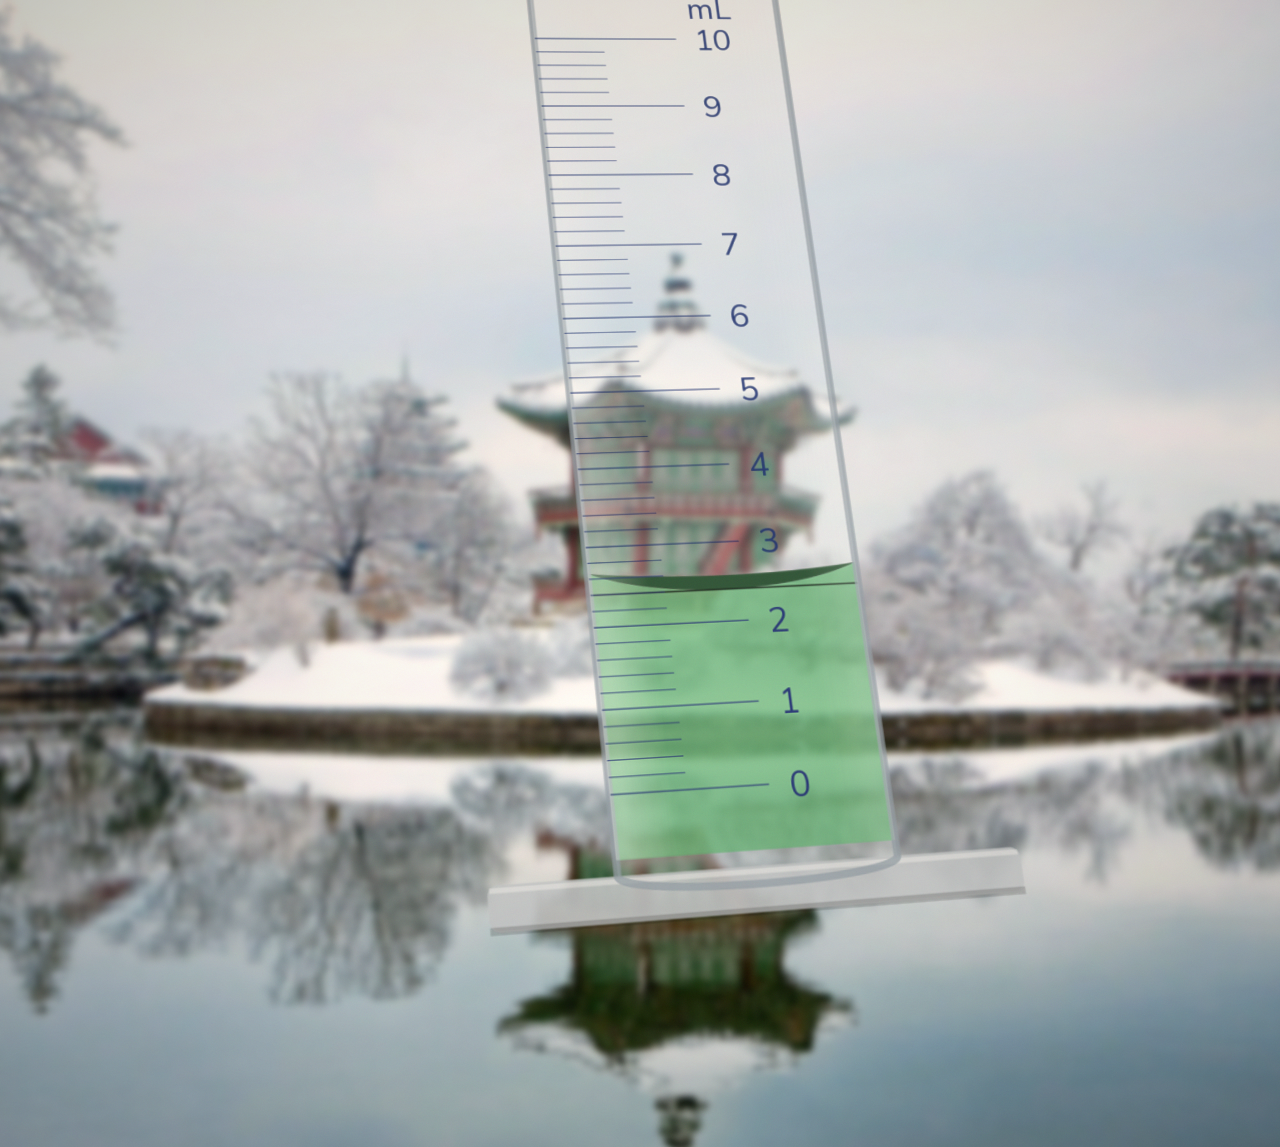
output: mL 2.4
